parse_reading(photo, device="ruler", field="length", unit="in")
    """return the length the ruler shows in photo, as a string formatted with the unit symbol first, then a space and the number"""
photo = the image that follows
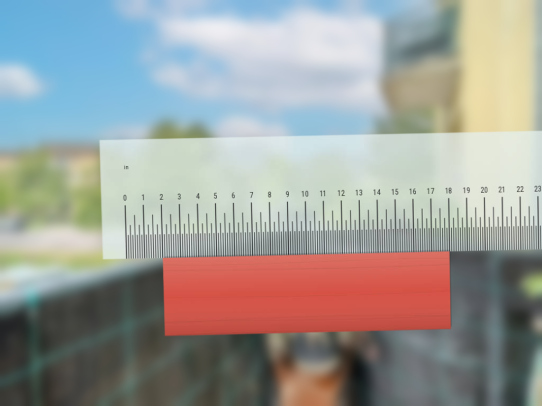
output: in 16
